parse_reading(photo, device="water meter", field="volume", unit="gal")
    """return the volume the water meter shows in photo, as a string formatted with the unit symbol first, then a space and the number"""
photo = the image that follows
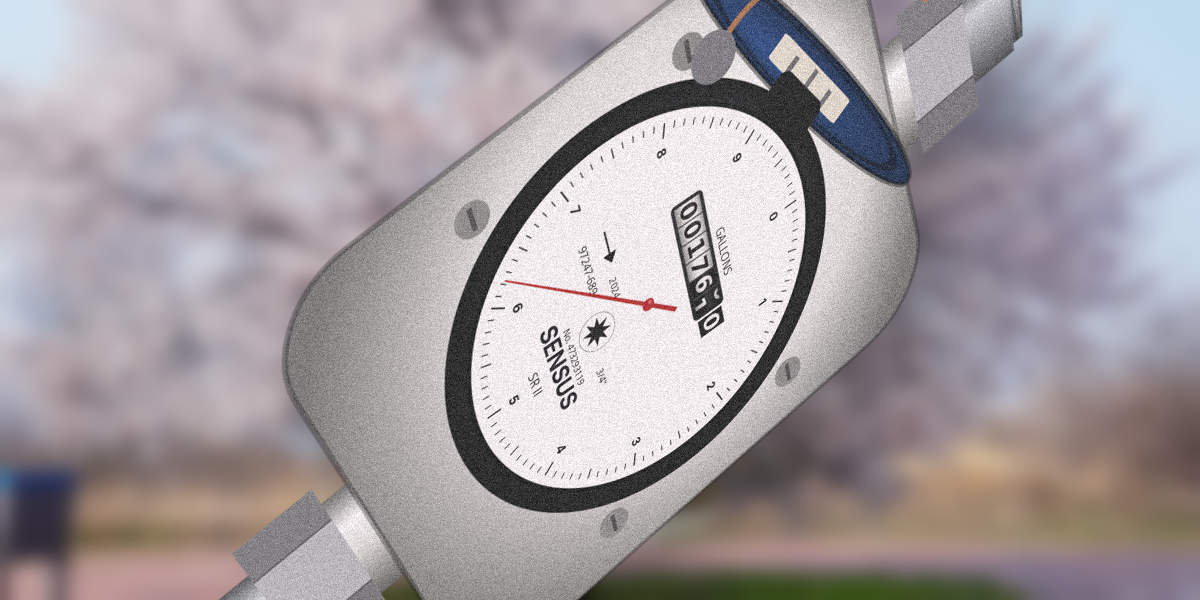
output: gal 17606.2
